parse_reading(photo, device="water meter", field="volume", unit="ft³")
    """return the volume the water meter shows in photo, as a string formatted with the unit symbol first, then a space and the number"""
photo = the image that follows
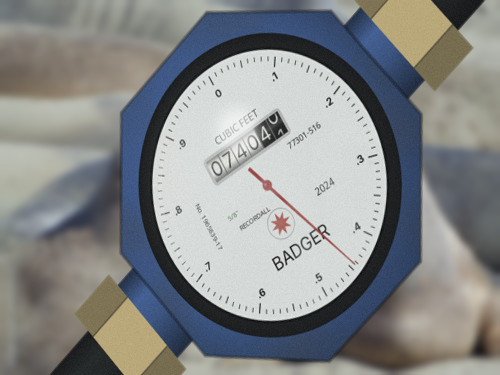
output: ft³ 74040.44
